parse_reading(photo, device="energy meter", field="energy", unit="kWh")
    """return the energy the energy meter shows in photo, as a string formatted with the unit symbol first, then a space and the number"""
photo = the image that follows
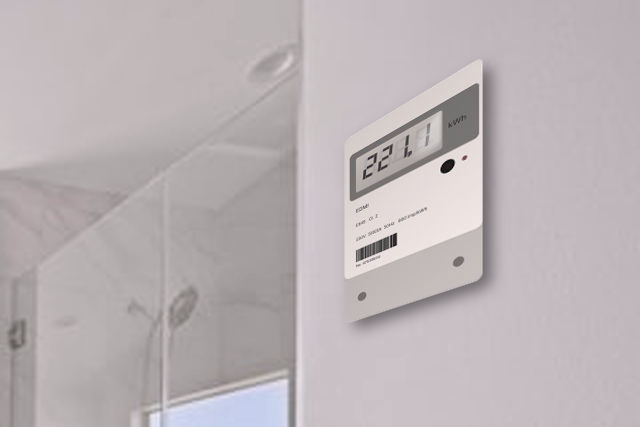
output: kWh 221.1
